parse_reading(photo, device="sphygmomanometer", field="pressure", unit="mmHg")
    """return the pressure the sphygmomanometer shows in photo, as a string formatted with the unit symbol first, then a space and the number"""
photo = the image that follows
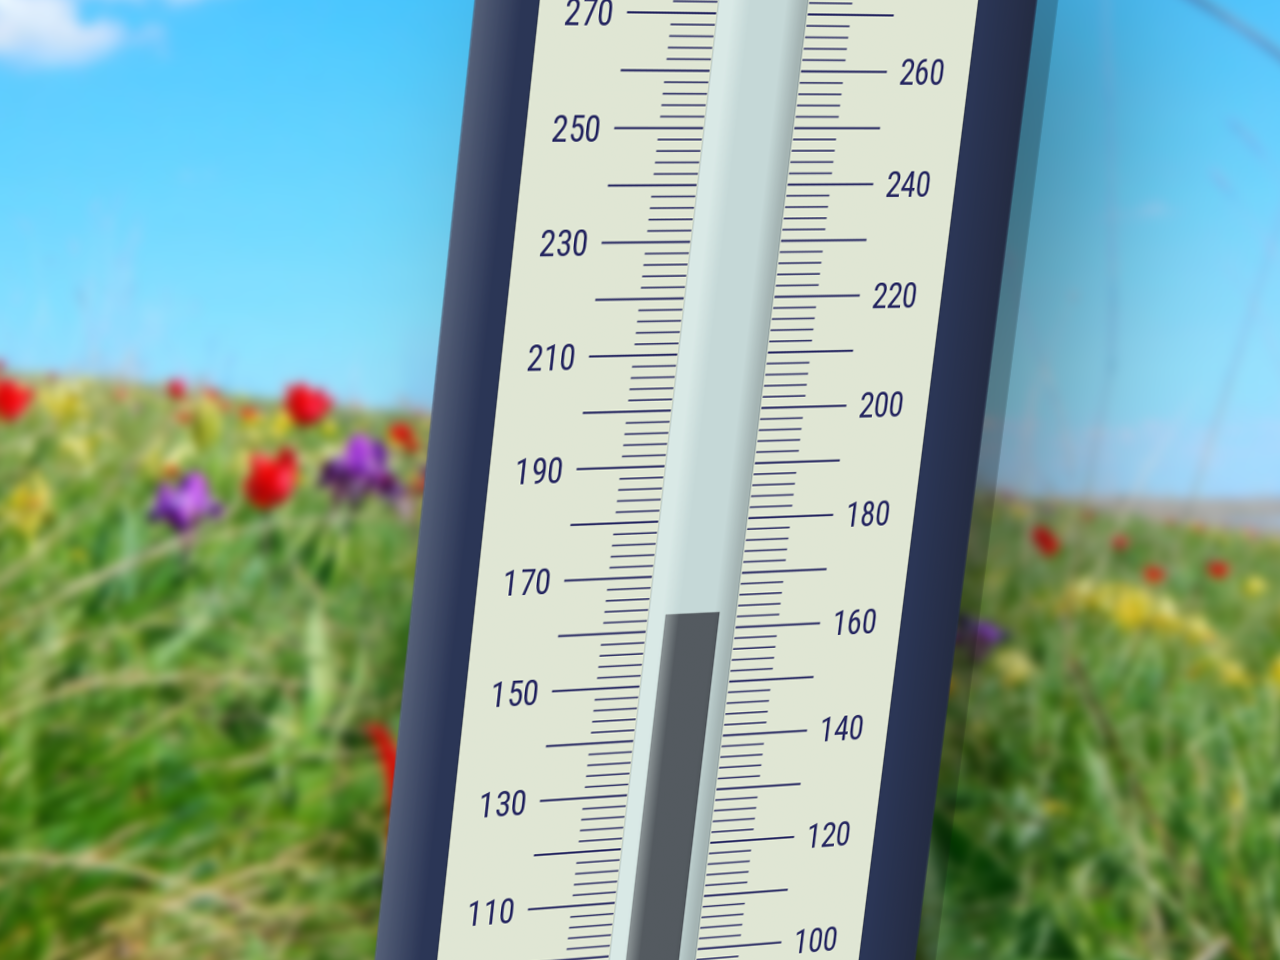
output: mmHg 163
